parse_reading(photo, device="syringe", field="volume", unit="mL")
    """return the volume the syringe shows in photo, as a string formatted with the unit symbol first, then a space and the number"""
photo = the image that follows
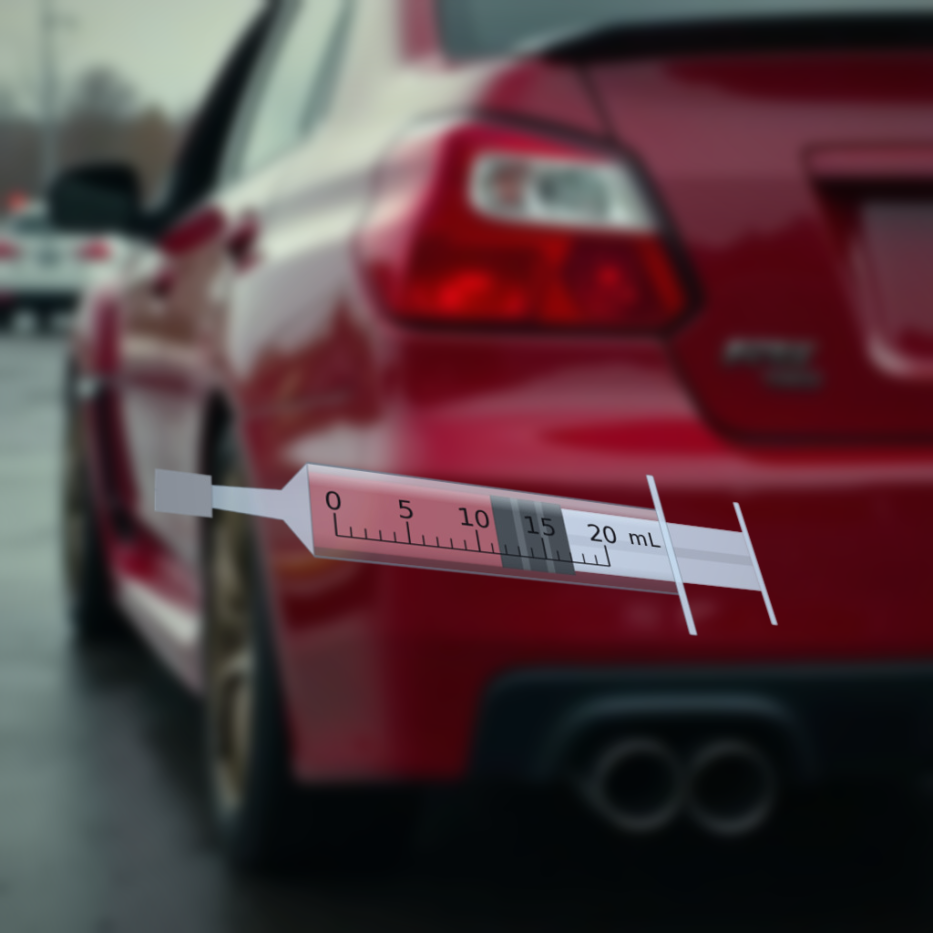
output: mL 11.5
